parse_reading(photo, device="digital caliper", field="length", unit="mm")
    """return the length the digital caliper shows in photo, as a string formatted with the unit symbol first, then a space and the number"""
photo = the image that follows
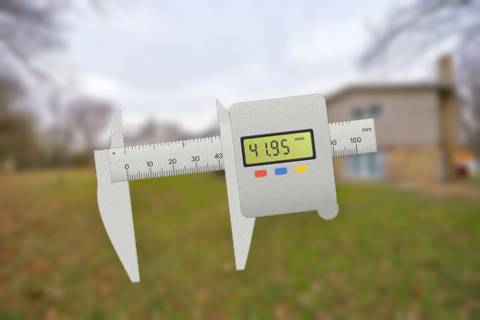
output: mm 41.95
